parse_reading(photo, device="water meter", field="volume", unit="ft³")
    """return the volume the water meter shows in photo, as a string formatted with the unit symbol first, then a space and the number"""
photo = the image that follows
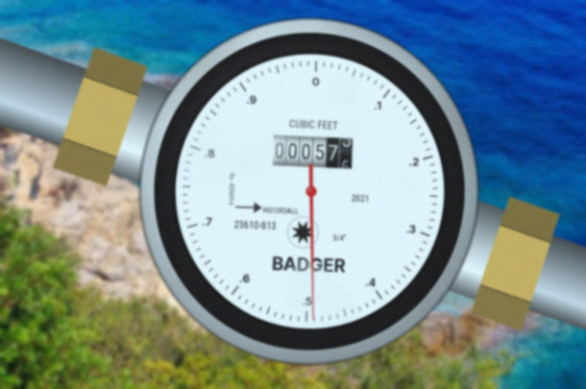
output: ft³ 575.49
